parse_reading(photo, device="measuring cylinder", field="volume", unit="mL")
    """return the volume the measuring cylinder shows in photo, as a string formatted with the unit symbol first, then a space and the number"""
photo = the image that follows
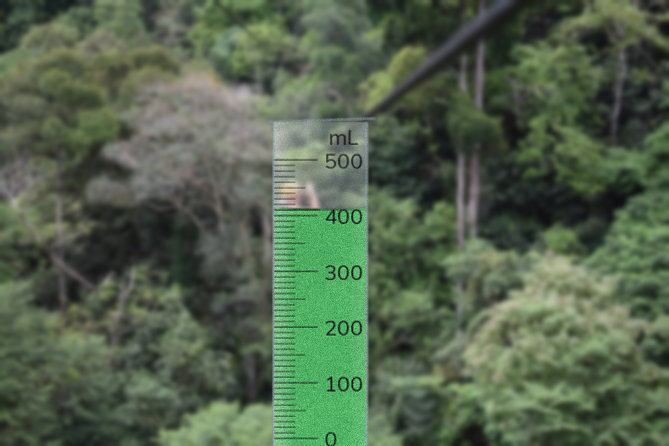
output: mL 410
